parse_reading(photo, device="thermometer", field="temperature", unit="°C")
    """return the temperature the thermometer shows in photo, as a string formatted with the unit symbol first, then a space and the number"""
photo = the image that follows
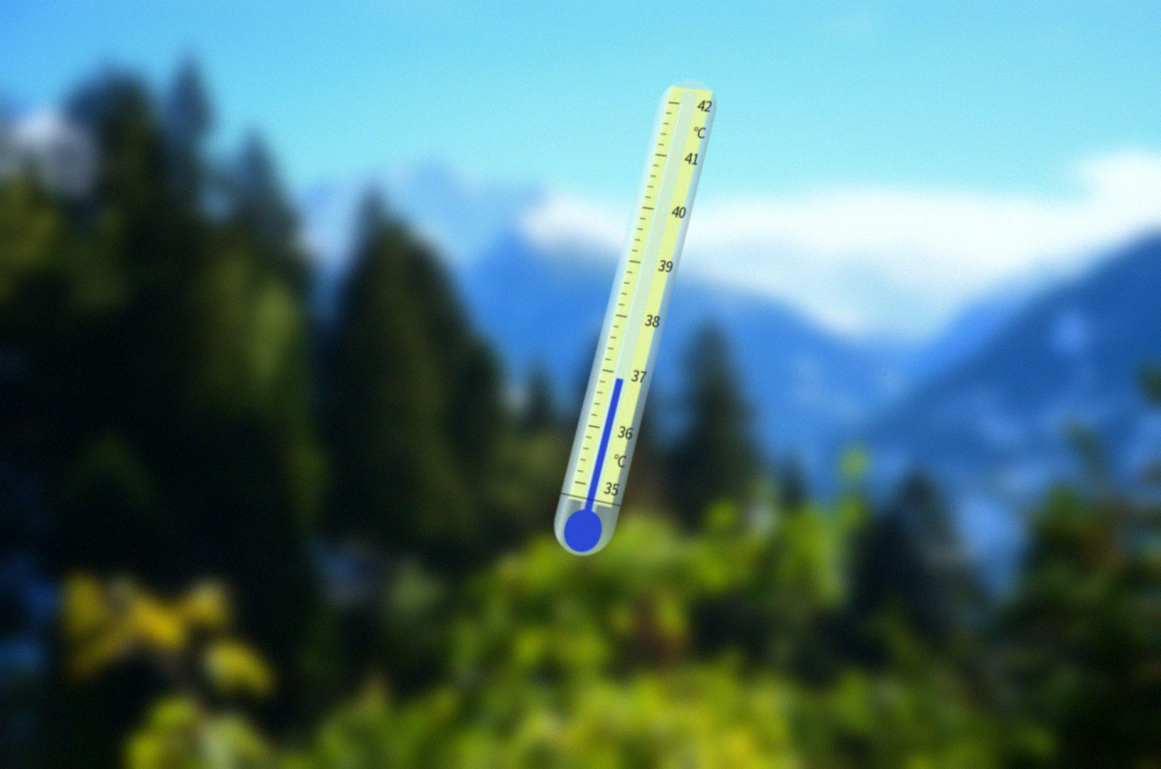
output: °C 36.9
